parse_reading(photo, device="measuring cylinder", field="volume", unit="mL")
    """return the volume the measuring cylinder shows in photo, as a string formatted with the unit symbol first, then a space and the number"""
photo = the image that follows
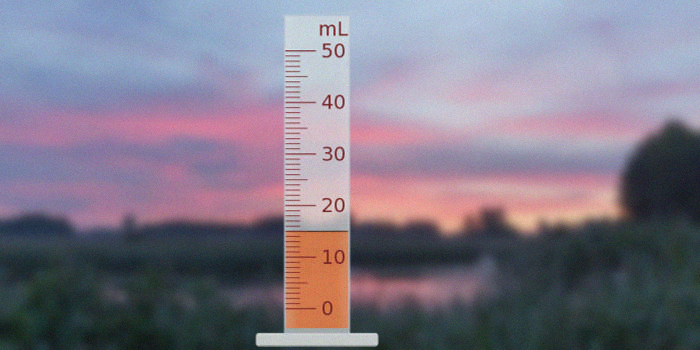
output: mL 15
